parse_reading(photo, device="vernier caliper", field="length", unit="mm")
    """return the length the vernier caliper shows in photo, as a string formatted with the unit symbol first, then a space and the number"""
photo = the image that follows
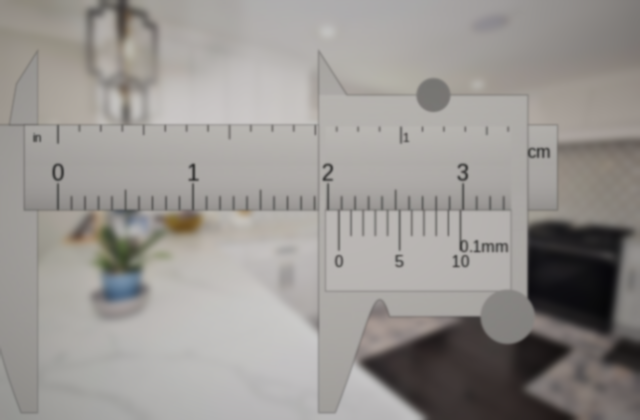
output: mm 20.8
